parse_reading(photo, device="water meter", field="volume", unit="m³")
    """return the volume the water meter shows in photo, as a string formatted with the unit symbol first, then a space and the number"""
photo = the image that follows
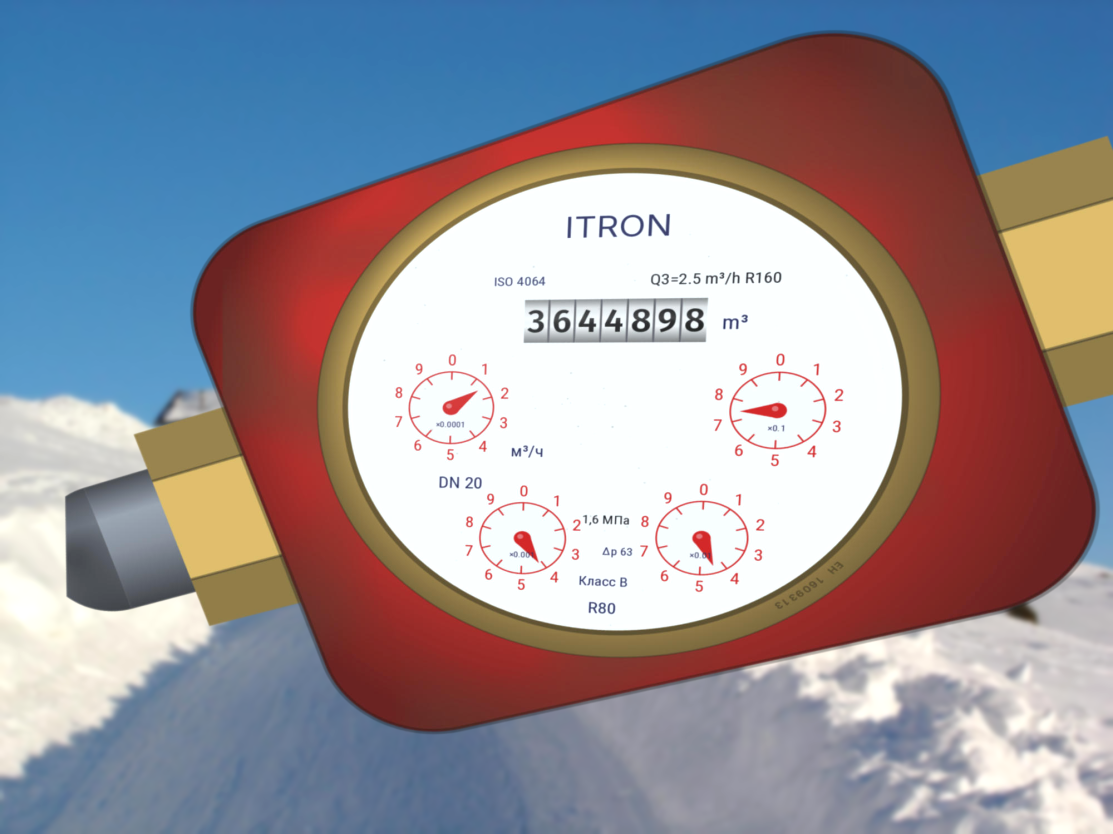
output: m³ 3644898.7441
